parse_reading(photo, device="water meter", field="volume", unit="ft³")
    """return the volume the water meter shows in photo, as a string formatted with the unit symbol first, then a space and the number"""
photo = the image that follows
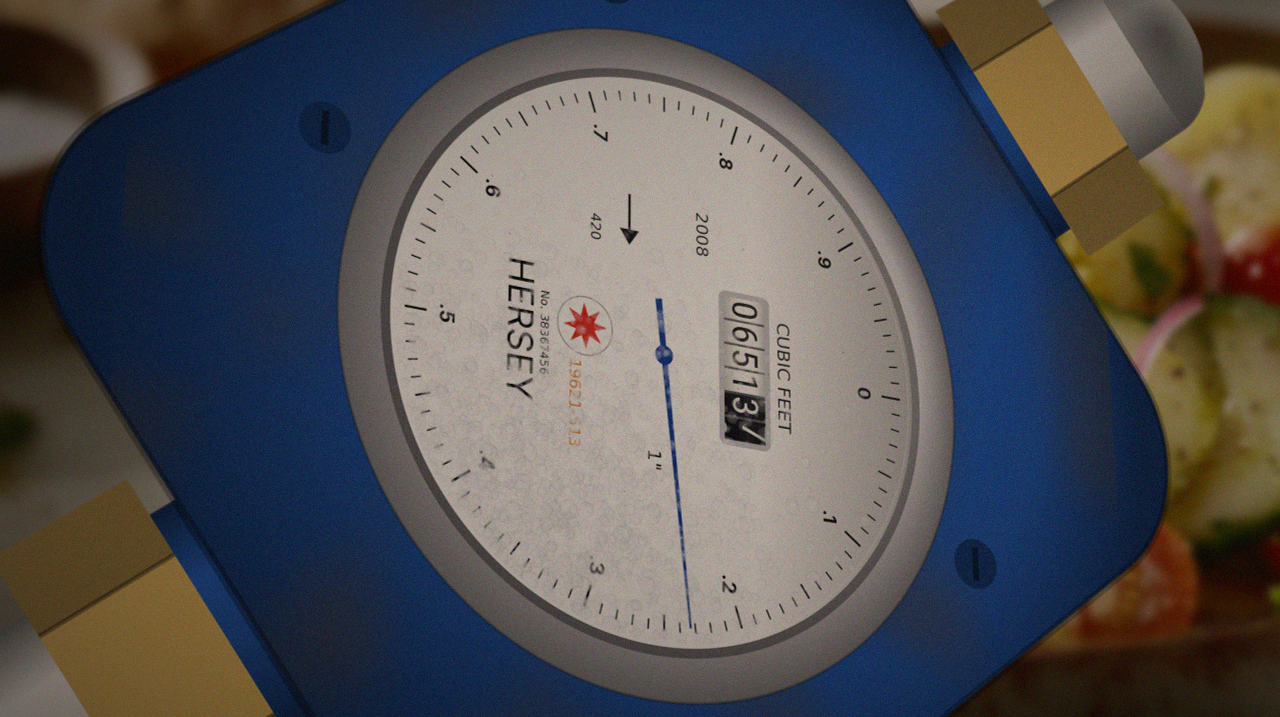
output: ft³ 65137.23
